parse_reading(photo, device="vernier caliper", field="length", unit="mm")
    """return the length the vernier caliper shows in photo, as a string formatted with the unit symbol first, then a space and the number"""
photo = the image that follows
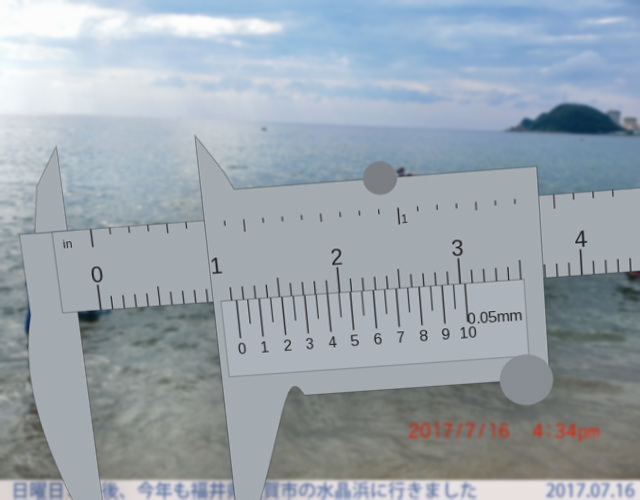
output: mm 11.4
